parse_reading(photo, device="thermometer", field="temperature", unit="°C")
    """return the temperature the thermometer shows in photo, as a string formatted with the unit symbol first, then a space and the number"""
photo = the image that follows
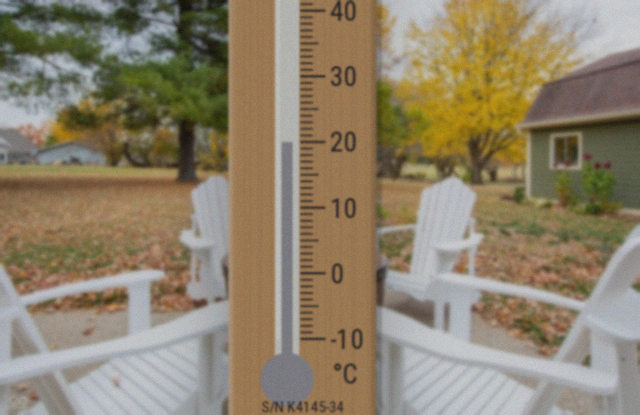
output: °C 20
